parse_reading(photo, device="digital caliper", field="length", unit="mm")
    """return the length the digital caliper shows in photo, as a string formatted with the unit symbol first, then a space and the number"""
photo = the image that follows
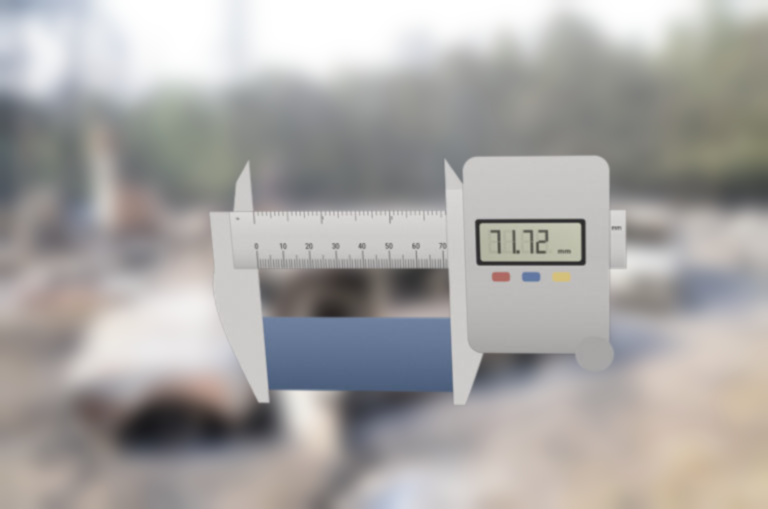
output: mm 71.72
